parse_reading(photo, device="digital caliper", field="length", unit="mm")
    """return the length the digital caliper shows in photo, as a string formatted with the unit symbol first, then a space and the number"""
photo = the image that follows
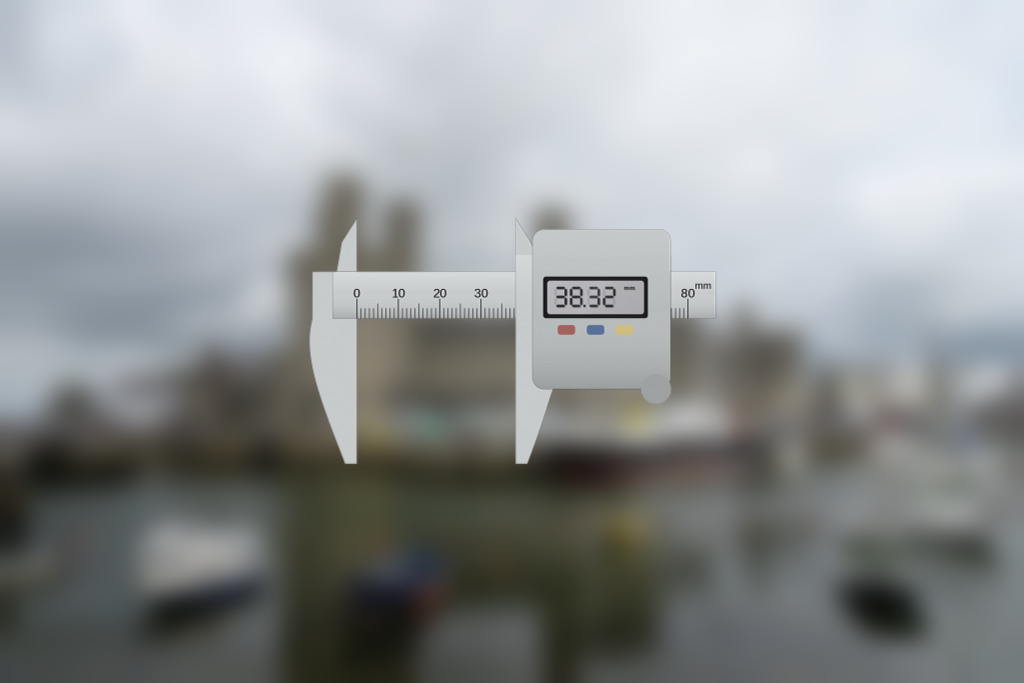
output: mm 38.32
